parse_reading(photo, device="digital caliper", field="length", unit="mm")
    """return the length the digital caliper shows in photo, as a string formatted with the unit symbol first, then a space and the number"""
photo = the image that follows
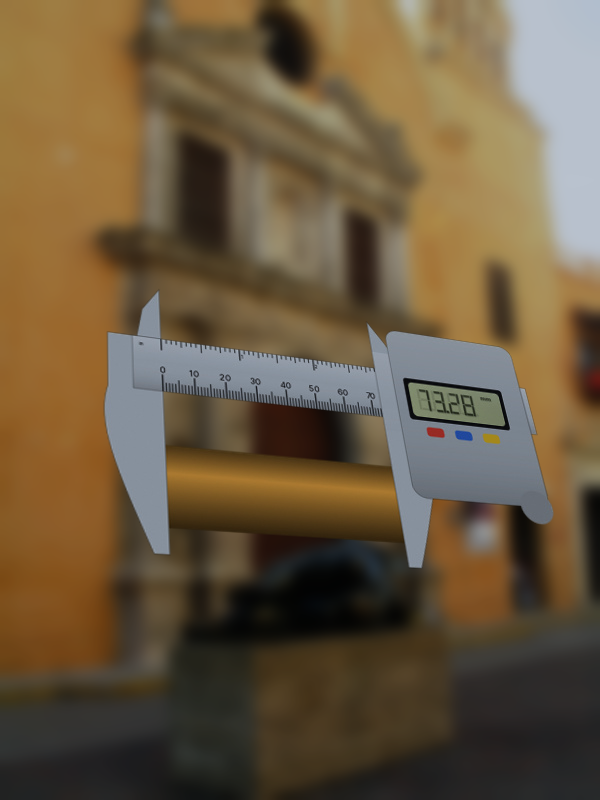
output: mm 73.28
